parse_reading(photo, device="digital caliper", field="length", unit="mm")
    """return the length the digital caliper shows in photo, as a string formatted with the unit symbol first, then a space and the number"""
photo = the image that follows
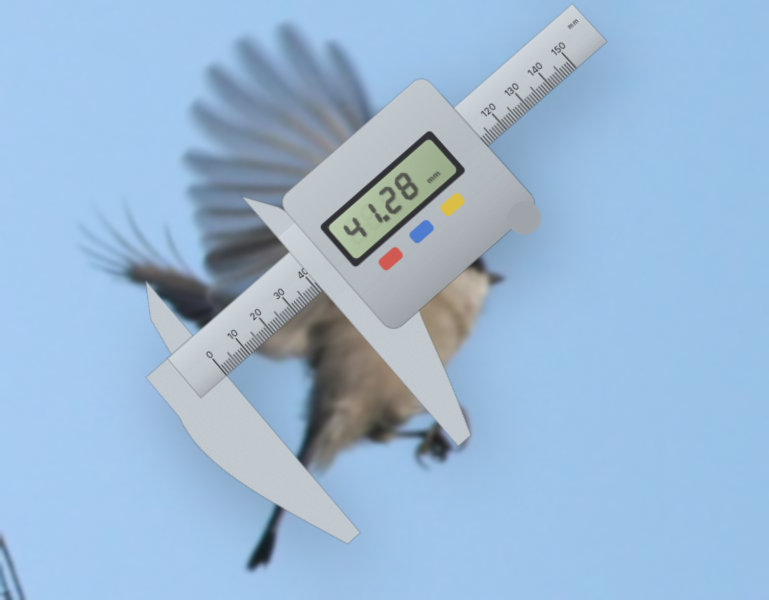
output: mm 41.28
